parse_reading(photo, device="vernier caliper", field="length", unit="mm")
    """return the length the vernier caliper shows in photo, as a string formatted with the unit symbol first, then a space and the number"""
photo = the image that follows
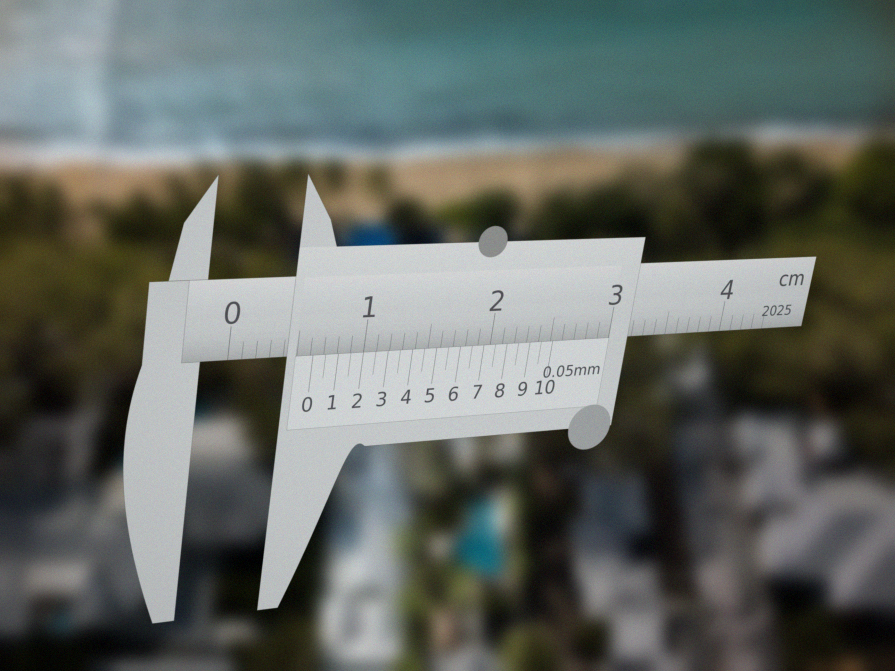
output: mm 6.2
